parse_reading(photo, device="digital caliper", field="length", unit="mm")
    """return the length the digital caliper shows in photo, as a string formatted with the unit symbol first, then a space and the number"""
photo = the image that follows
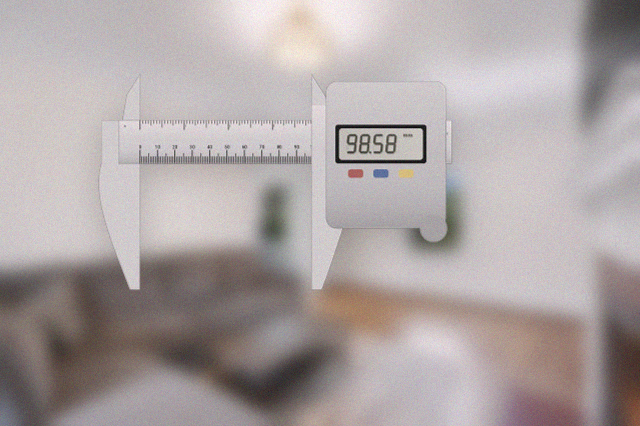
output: mm 98.58
